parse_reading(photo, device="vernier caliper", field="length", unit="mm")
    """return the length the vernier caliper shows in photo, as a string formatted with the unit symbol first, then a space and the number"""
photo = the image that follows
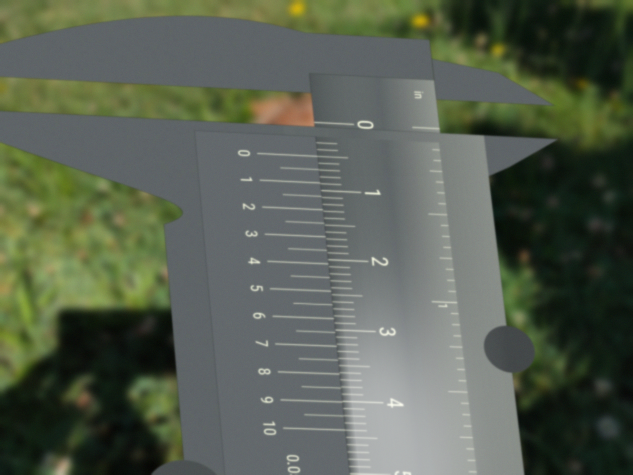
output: mm 5.0
